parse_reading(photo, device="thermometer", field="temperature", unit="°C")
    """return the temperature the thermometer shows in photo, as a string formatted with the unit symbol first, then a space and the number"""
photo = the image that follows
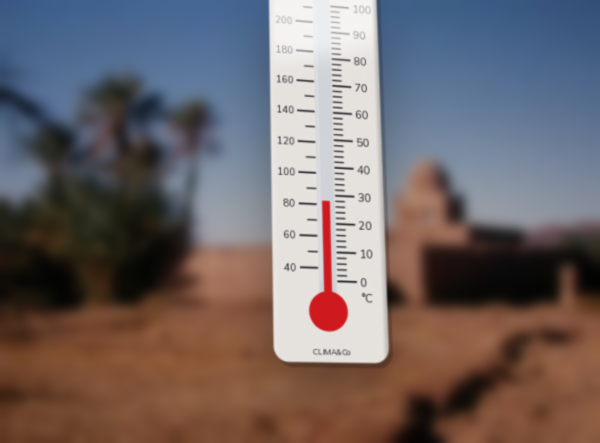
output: °C 28
